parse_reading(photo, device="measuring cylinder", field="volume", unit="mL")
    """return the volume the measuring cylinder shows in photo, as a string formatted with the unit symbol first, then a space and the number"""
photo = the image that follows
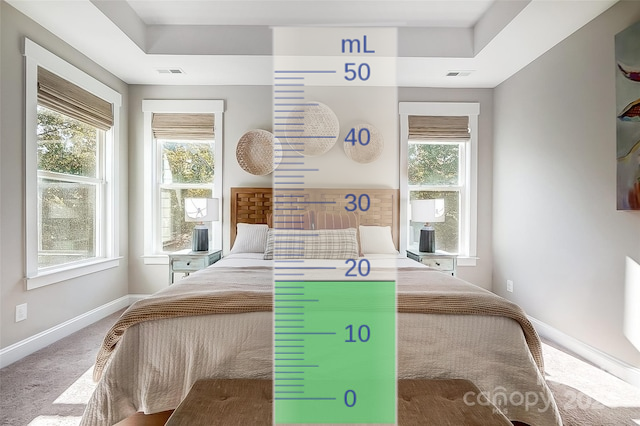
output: mL 18
